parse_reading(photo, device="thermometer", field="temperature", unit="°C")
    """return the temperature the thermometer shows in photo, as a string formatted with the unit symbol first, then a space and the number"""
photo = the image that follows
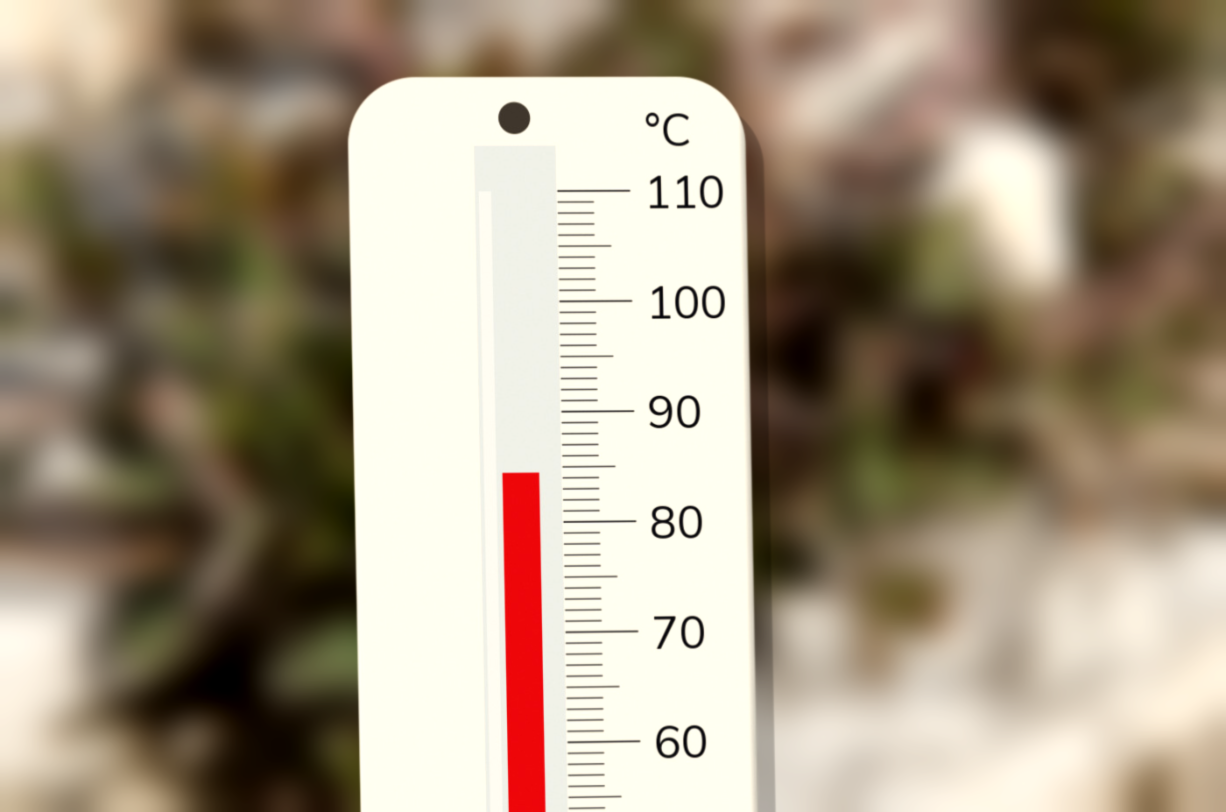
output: °C 84.5
